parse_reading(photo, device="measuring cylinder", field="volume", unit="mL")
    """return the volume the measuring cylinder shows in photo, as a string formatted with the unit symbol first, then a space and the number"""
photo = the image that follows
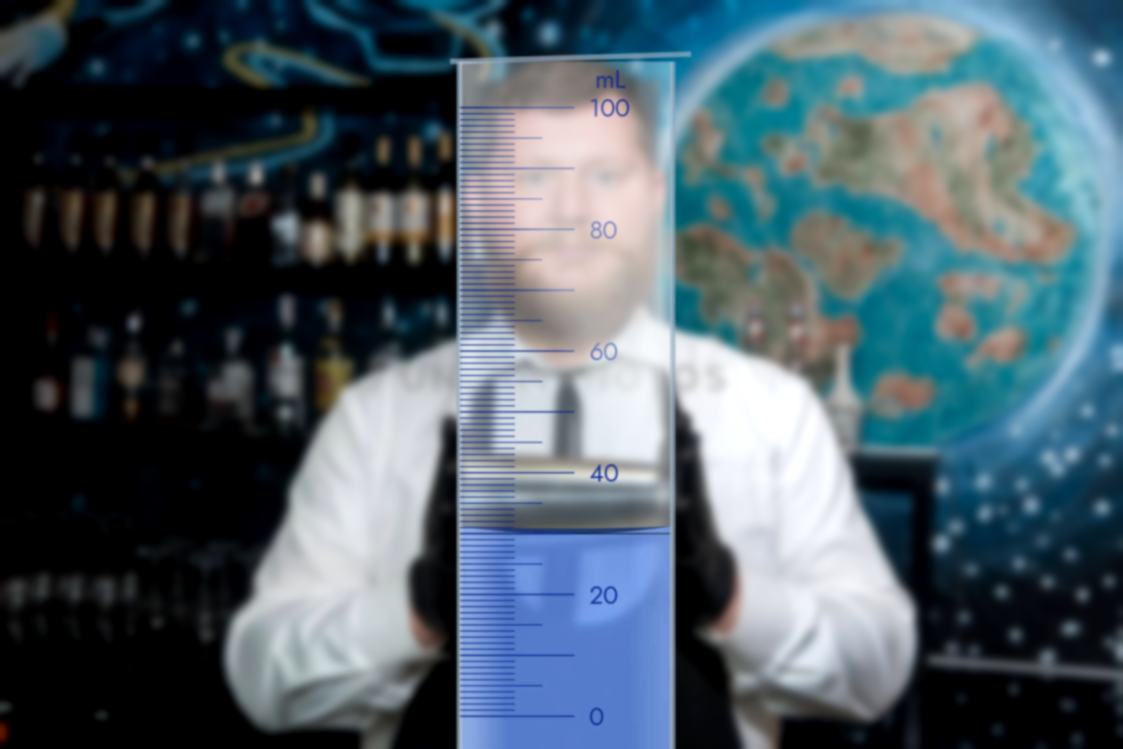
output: mL 30
